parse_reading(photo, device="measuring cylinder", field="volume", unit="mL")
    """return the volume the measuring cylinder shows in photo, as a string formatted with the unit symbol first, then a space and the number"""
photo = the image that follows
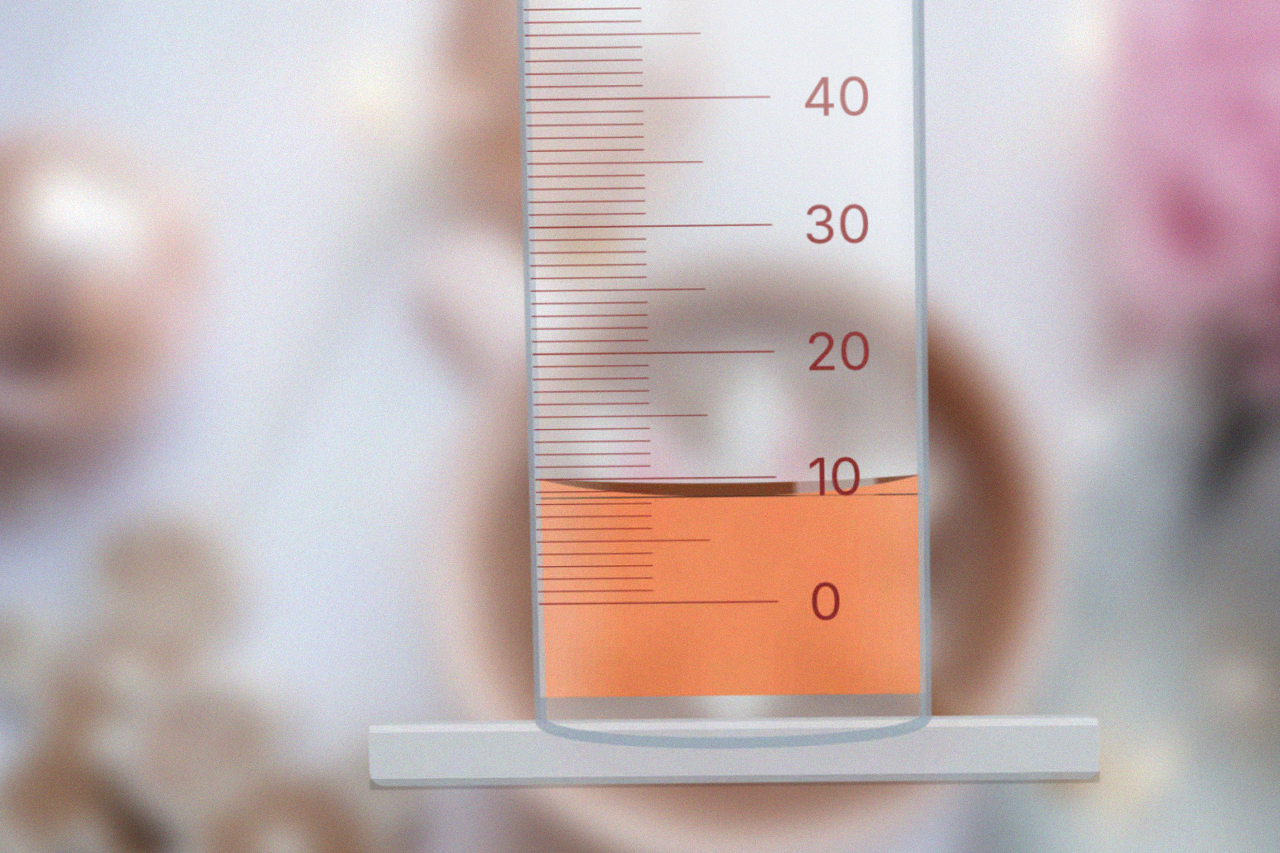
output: mL 8.5
